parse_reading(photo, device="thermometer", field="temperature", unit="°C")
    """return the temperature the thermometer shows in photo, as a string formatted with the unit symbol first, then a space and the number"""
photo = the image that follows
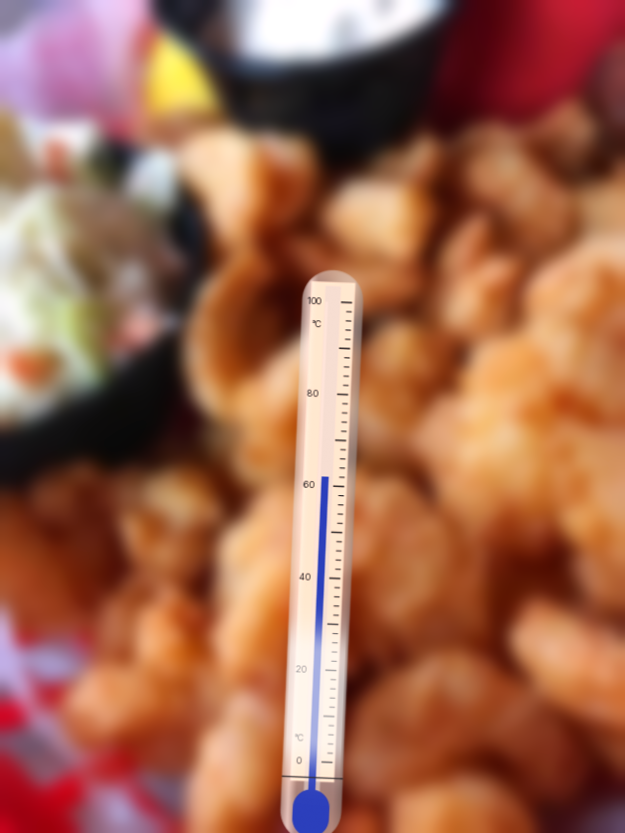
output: °C 62
